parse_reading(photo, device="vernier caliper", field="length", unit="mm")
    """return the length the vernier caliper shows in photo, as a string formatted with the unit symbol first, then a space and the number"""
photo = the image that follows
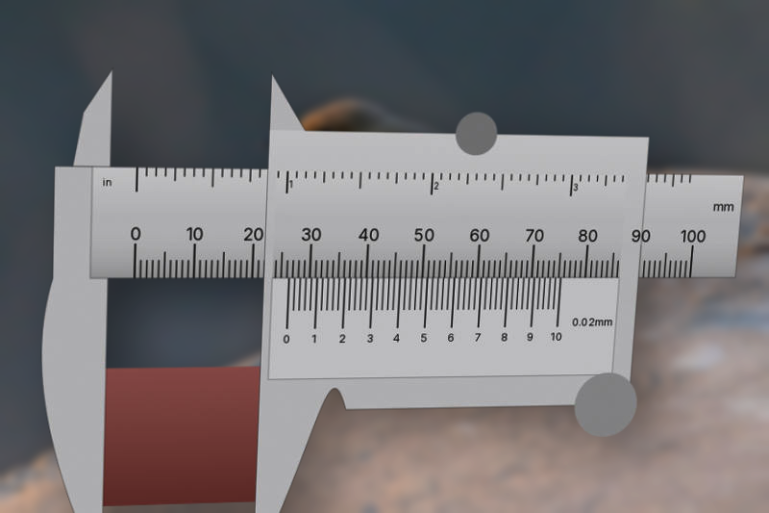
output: mm 26.4
